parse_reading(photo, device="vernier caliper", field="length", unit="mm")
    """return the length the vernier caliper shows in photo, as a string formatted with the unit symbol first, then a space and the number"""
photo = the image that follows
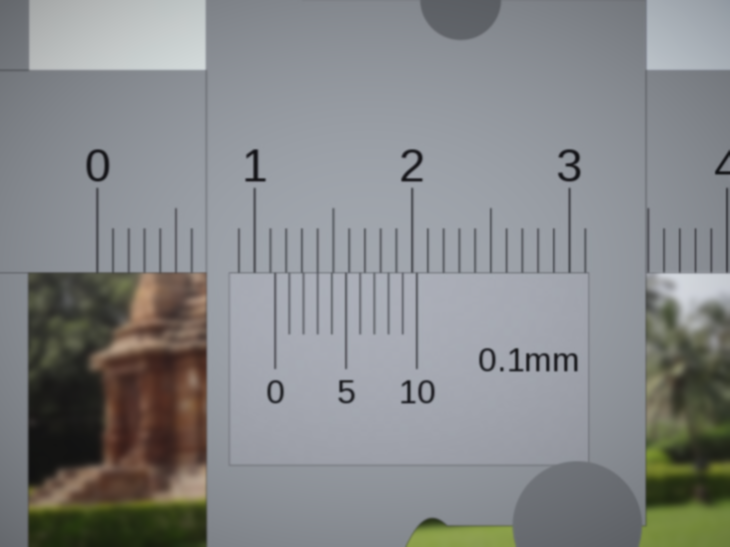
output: mm 11.3
